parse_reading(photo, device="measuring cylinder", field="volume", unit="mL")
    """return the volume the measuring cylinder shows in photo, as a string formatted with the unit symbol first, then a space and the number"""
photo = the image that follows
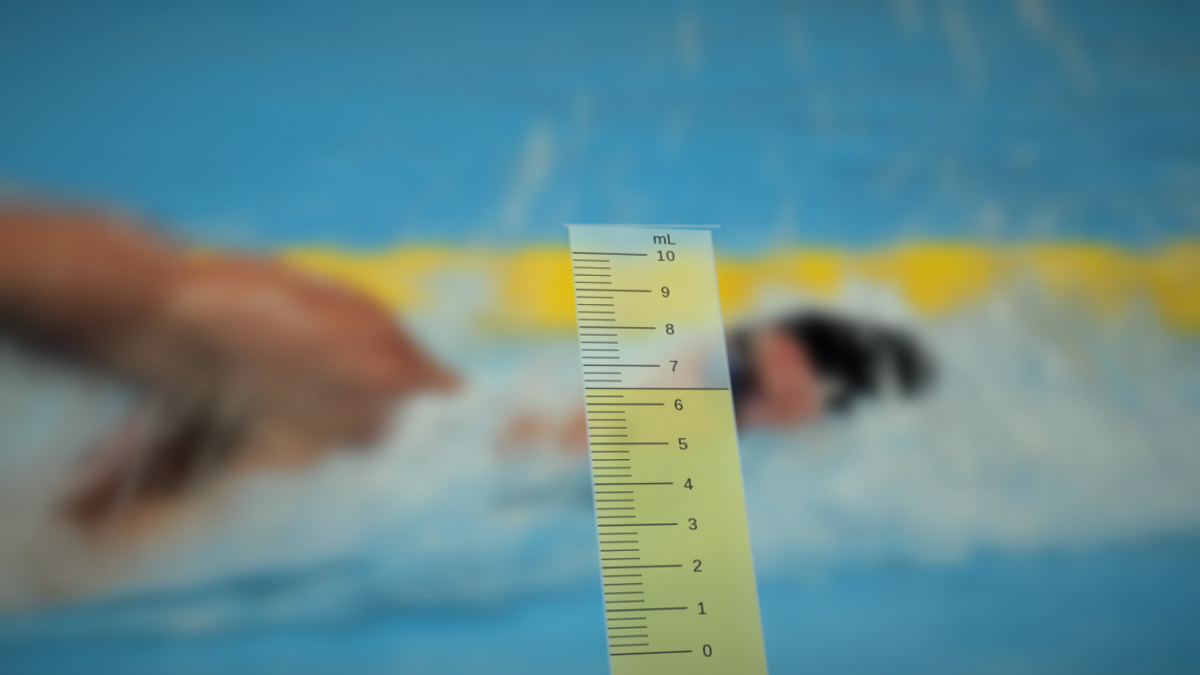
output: mL 6.4
